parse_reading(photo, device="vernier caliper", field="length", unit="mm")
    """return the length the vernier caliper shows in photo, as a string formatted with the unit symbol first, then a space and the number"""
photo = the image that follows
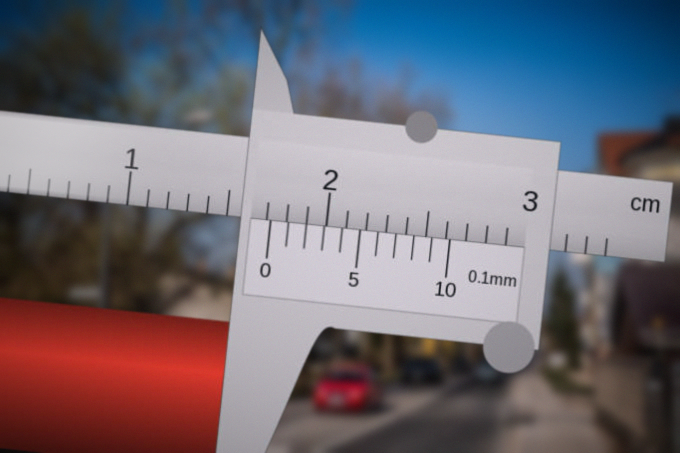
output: mm 17.2
